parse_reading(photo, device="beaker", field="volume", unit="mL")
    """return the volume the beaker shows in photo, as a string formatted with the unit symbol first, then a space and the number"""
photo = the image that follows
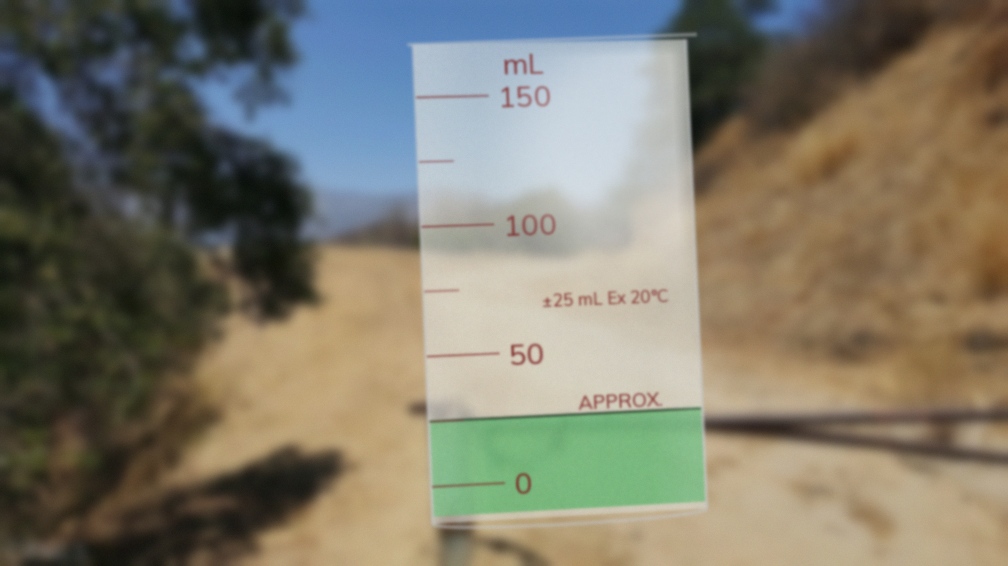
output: mL 25
